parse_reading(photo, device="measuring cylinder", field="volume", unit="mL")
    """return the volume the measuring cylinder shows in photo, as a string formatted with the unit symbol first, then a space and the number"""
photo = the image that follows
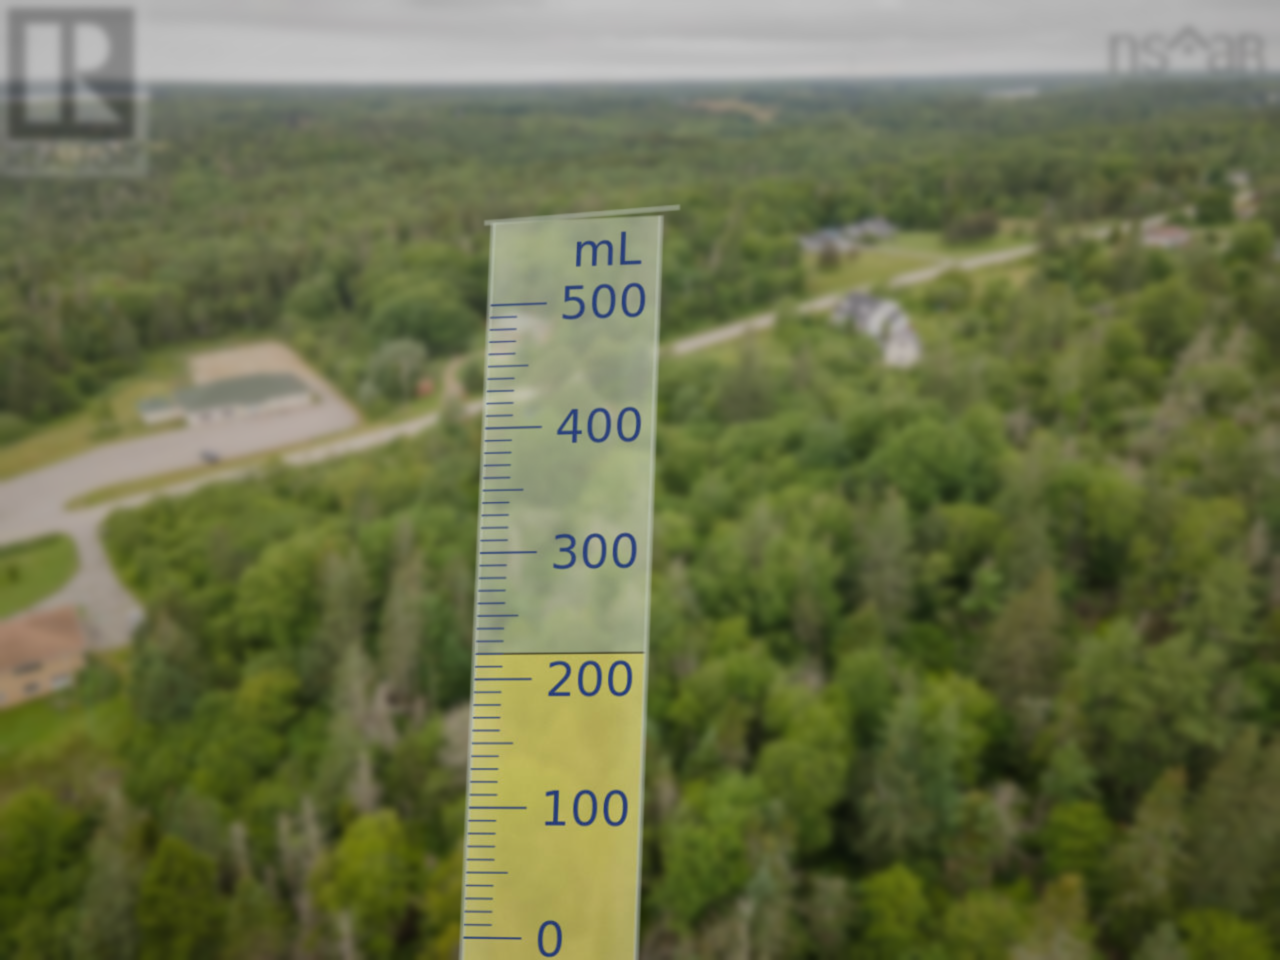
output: mL 220
